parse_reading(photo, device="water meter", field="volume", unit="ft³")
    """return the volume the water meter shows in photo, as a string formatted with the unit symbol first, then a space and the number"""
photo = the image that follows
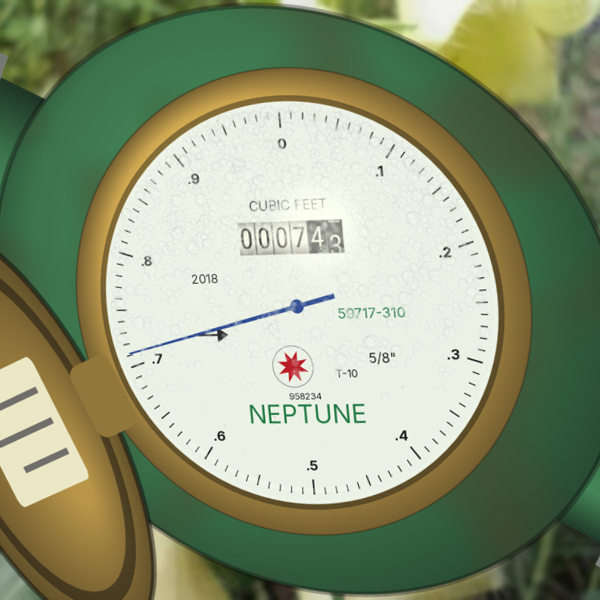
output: ft³ 742.71
